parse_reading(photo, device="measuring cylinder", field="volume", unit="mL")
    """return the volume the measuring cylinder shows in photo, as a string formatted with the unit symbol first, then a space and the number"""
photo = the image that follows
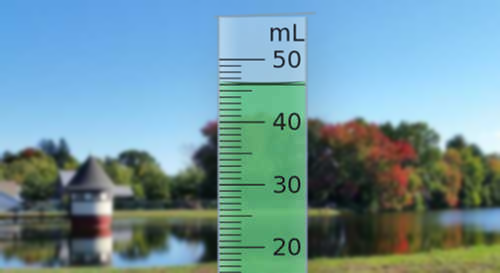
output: mL 46
